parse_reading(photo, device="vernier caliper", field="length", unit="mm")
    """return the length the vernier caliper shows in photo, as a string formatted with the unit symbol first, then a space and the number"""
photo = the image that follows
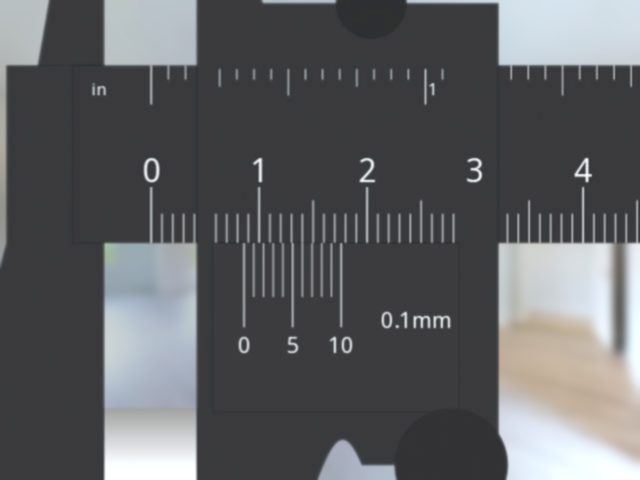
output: mm 8.6
